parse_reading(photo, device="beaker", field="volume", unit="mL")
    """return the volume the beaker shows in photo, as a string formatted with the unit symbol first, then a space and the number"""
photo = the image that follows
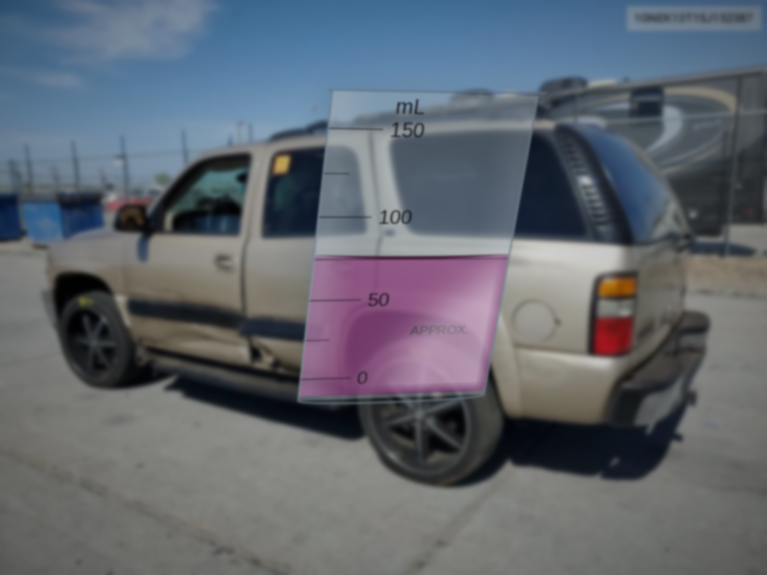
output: mL 75
